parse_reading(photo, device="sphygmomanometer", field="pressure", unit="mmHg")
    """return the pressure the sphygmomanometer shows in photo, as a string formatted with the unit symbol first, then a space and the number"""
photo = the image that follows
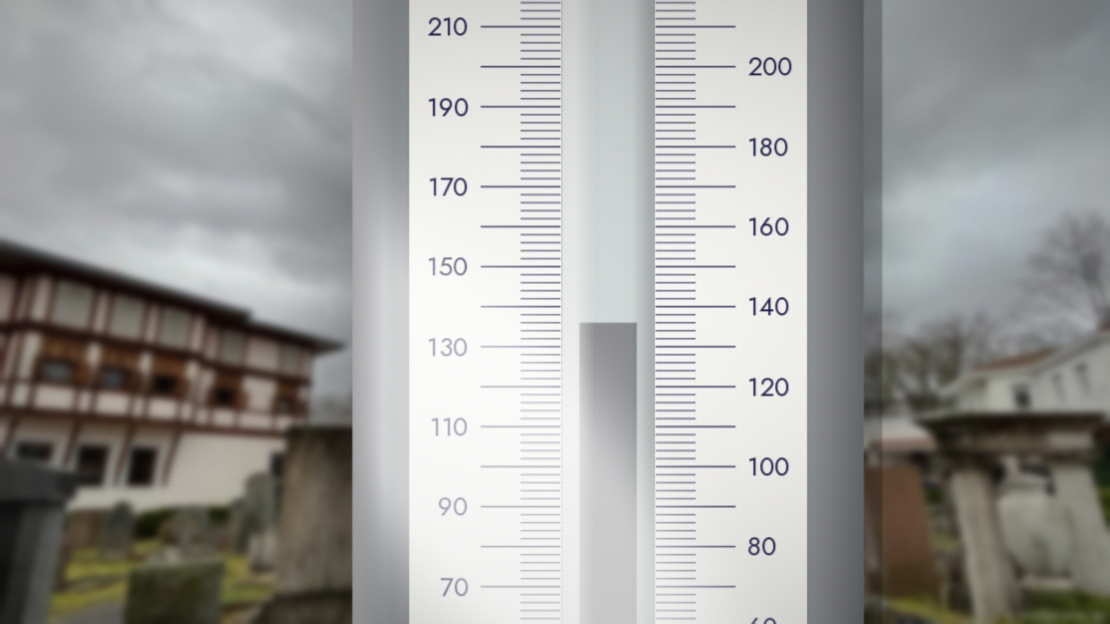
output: mmHg 136
